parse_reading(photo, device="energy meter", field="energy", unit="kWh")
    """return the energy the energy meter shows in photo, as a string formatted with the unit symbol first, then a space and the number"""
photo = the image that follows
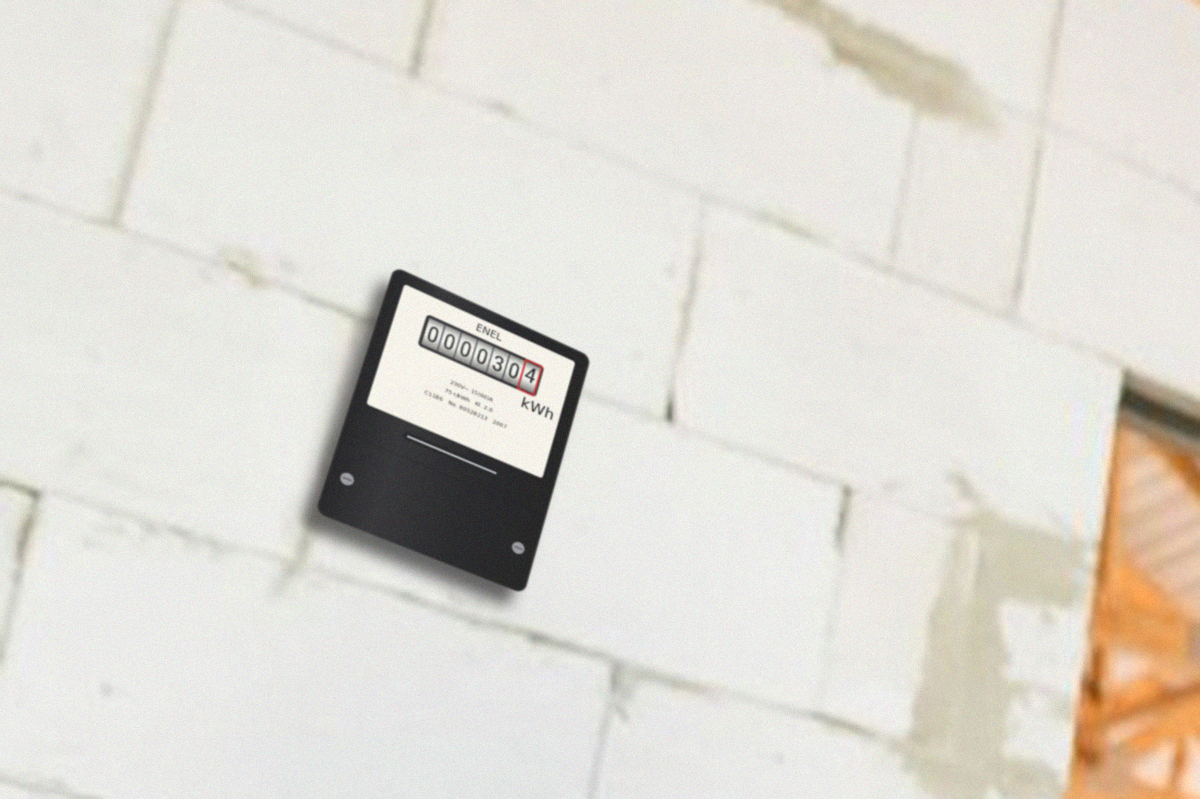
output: kWh 30.4
